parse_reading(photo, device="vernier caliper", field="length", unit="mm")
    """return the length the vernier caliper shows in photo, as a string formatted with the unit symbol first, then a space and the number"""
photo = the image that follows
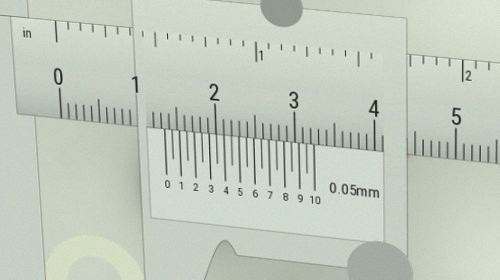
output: mm 13.4
